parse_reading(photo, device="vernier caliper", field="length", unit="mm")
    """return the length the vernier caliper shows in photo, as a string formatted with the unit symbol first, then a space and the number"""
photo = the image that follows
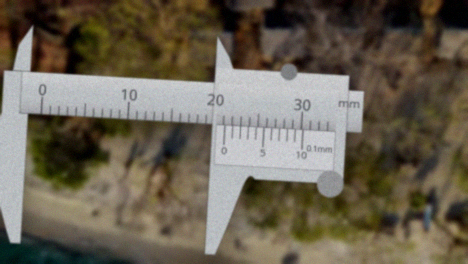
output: mm 21.2
